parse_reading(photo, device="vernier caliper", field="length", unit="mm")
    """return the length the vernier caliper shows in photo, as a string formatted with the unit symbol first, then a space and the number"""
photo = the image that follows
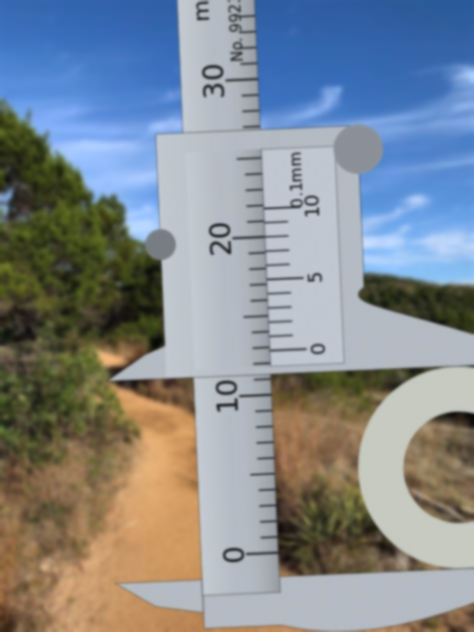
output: mm 12.8
